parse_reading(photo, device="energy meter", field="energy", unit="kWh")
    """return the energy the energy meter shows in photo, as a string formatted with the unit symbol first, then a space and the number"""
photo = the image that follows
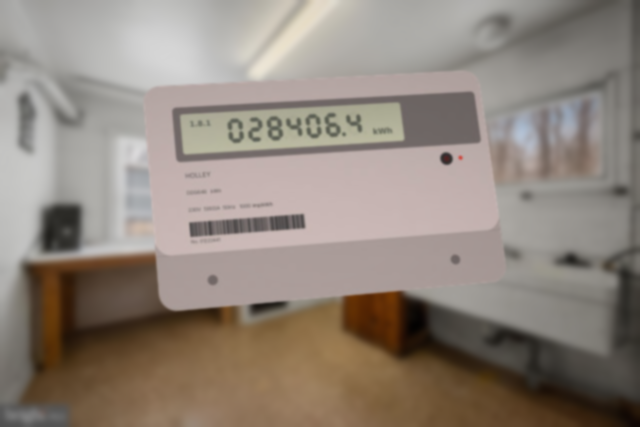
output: kWh 28406.4
